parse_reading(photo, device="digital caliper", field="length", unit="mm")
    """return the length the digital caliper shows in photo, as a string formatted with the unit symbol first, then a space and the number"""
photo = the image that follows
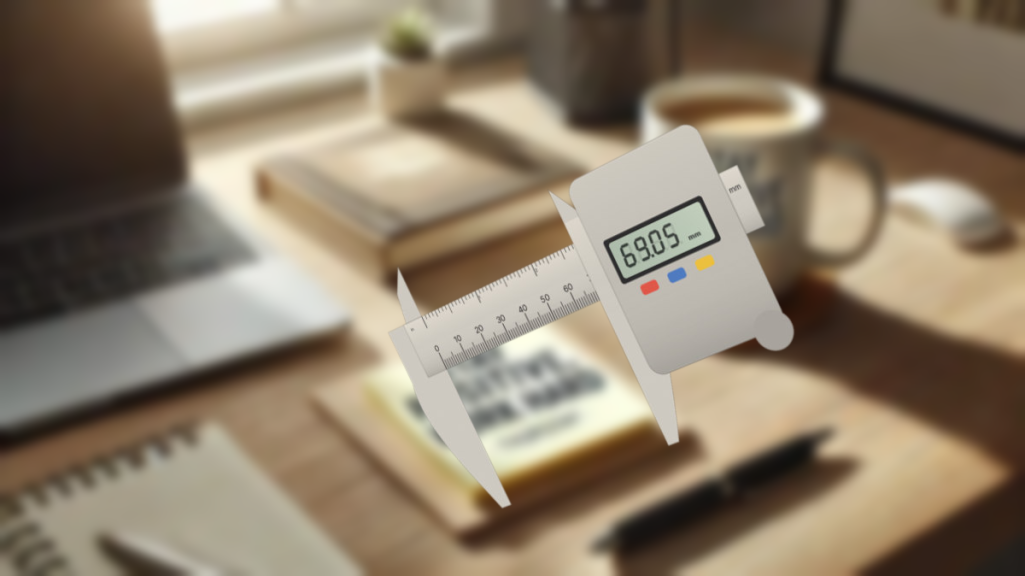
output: mm 69.05
